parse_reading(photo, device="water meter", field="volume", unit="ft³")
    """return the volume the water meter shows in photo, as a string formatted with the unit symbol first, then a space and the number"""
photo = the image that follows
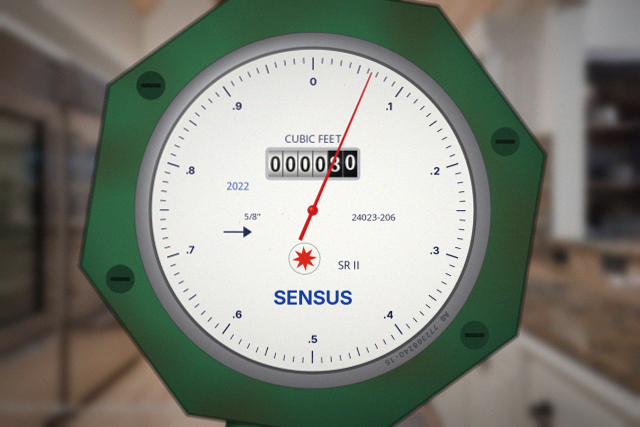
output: ft³ 80.06
